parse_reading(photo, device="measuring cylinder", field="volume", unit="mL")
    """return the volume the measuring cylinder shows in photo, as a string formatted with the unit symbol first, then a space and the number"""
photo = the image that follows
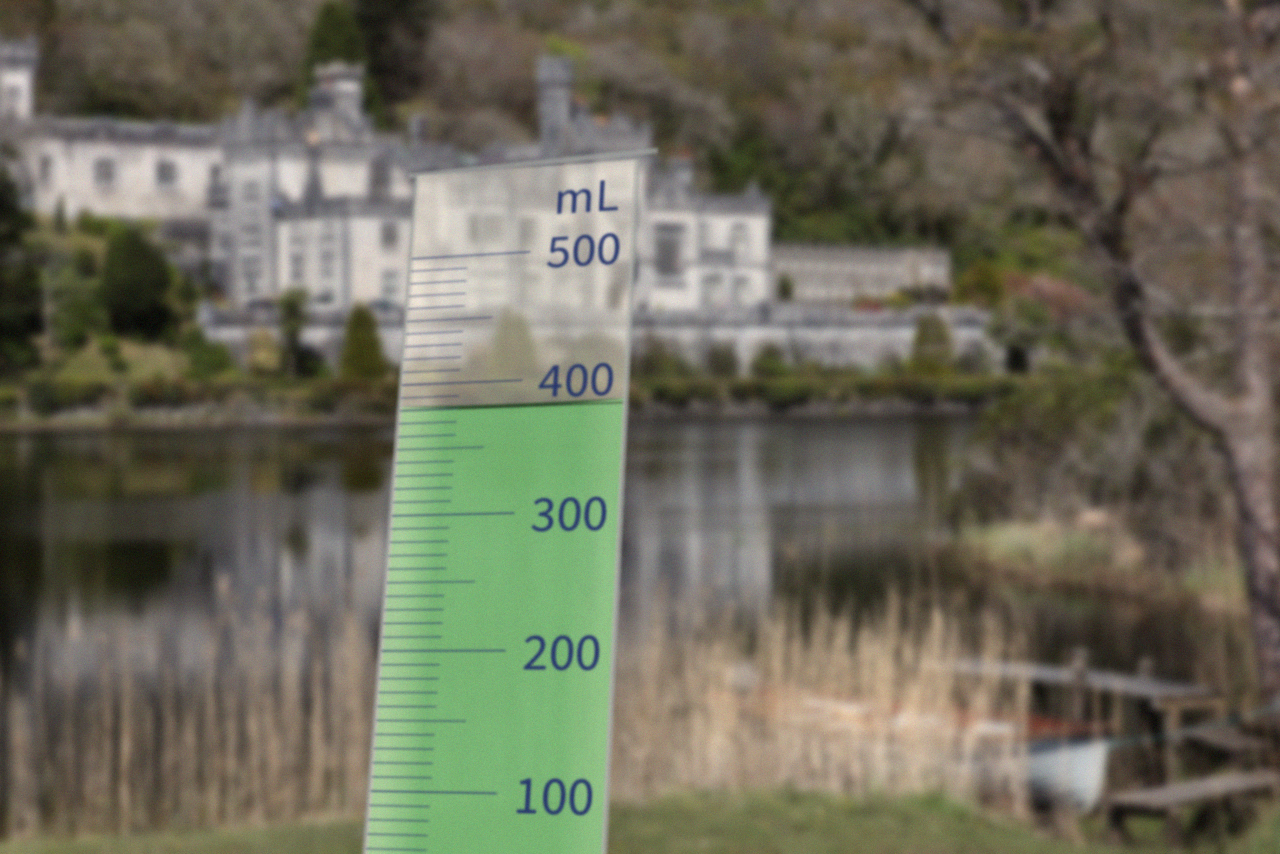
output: mL 380
